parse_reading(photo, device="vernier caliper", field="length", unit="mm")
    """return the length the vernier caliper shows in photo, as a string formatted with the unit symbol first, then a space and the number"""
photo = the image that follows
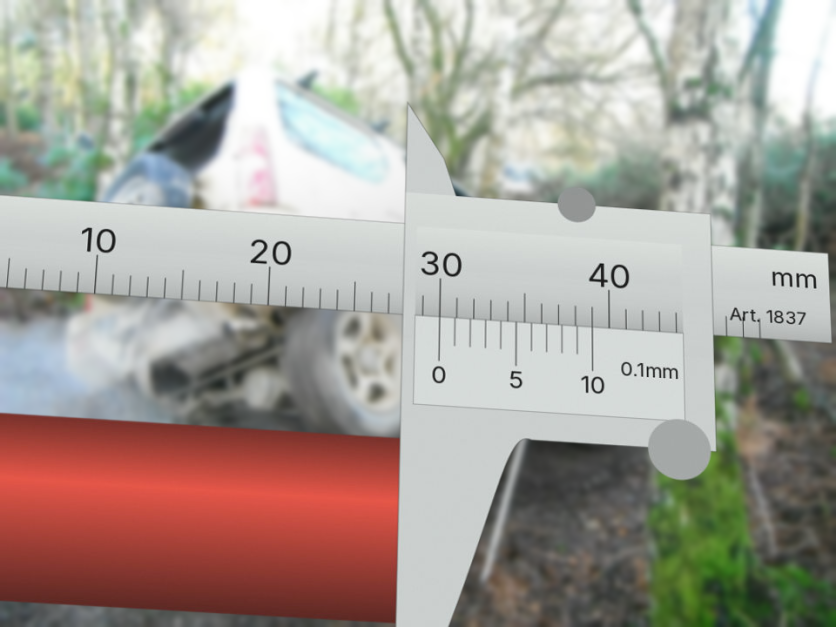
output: mm 30.0
